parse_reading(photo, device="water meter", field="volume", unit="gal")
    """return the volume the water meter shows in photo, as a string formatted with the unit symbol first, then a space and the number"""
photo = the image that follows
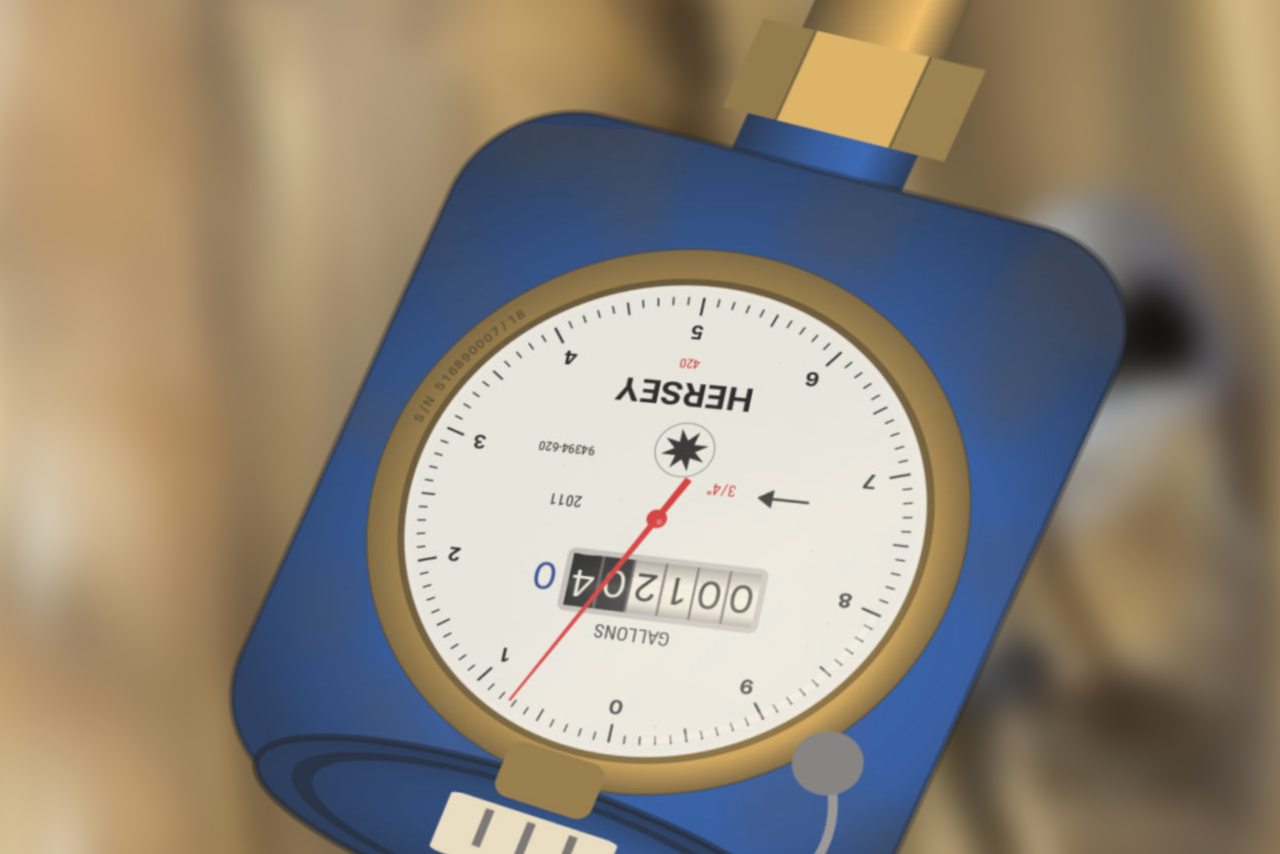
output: gal 12040.7
